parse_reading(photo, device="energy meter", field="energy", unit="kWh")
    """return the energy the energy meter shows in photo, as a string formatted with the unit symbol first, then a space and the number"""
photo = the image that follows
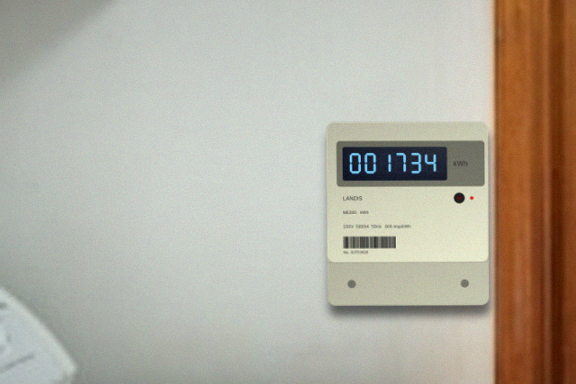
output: kWh 1734
